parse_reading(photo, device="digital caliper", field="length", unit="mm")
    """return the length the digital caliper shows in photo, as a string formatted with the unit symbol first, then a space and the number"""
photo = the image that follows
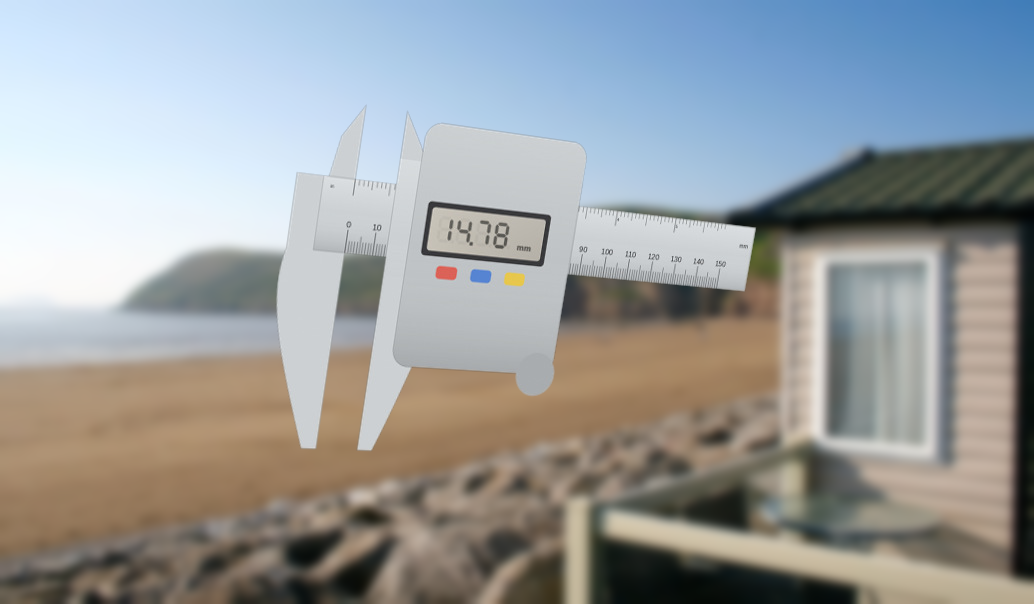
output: mm 14.78
